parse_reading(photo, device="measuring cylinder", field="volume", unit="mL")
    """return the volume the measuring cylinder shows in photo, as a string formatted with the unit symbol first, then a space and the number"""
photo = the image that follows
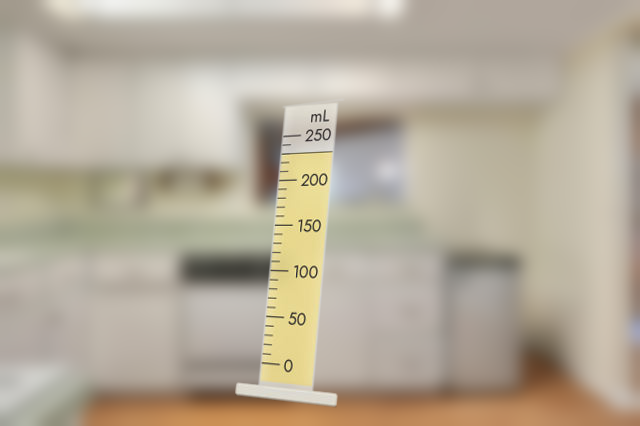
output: mL 230
